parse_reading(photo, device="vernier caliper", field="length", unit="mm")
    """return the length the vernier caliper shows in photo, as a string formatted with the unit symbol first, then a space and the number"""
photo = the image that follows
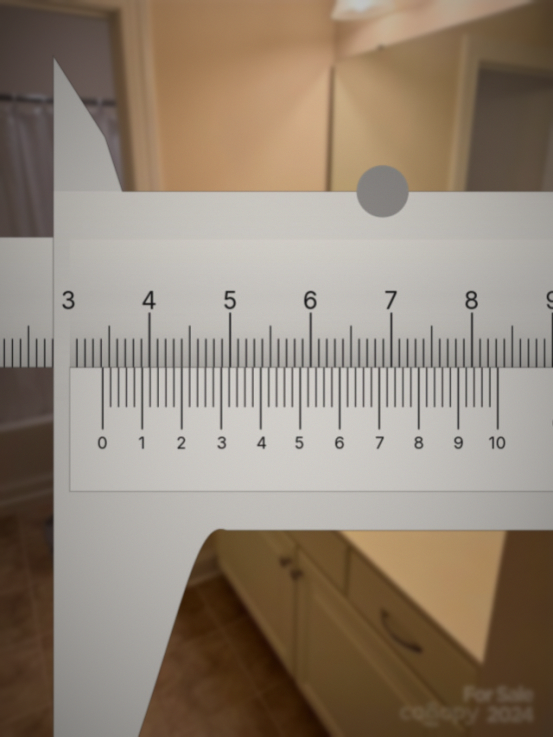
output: mm 34.2
